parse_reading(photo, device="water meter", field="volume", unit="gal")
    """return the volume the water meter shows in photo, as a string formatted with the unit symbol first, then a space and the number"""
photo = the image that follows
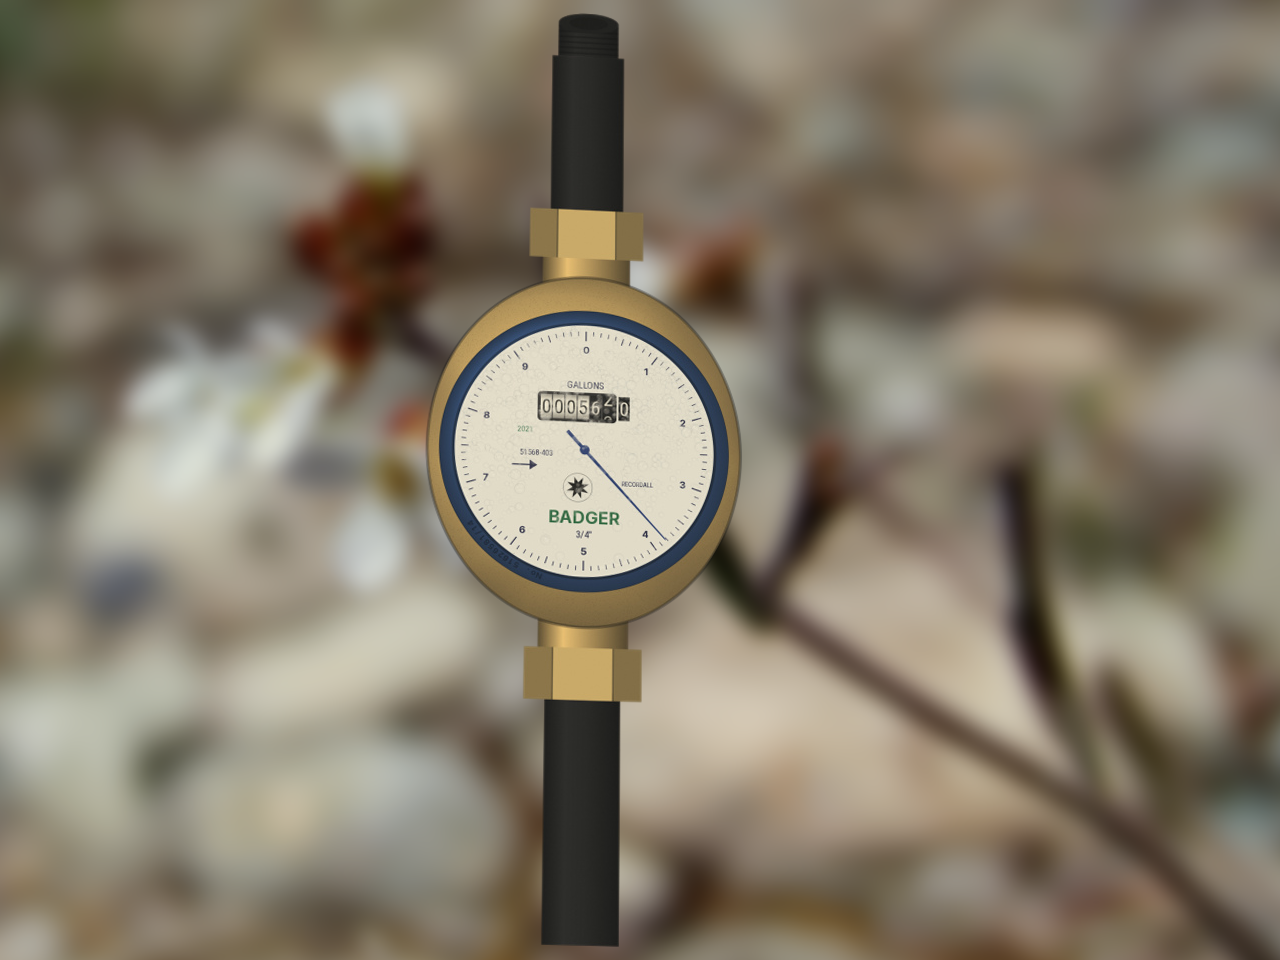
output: gal 5623.8
